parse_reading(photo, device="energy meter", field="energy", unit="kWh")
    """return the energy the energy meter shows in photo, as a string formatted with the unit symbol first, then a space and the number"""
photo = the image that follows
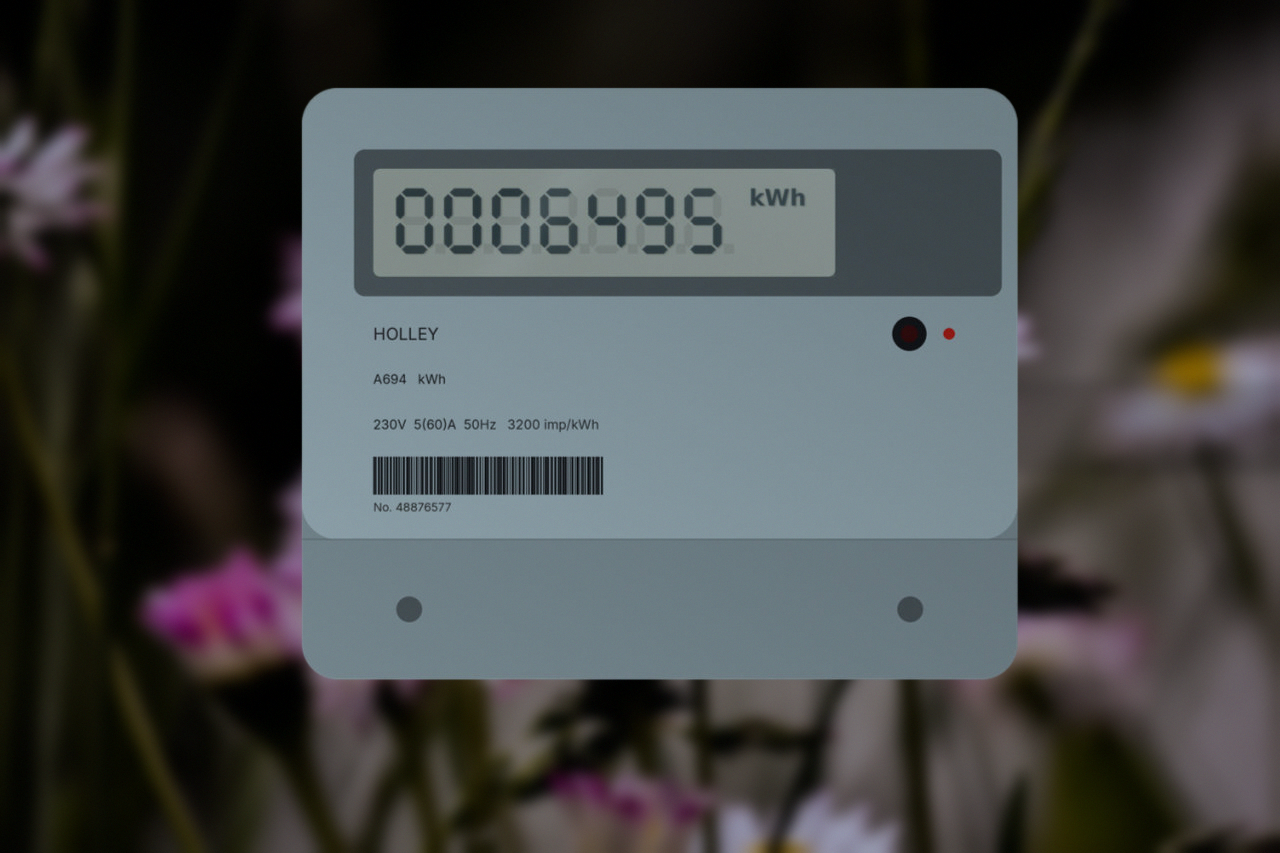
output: kWh 6495
